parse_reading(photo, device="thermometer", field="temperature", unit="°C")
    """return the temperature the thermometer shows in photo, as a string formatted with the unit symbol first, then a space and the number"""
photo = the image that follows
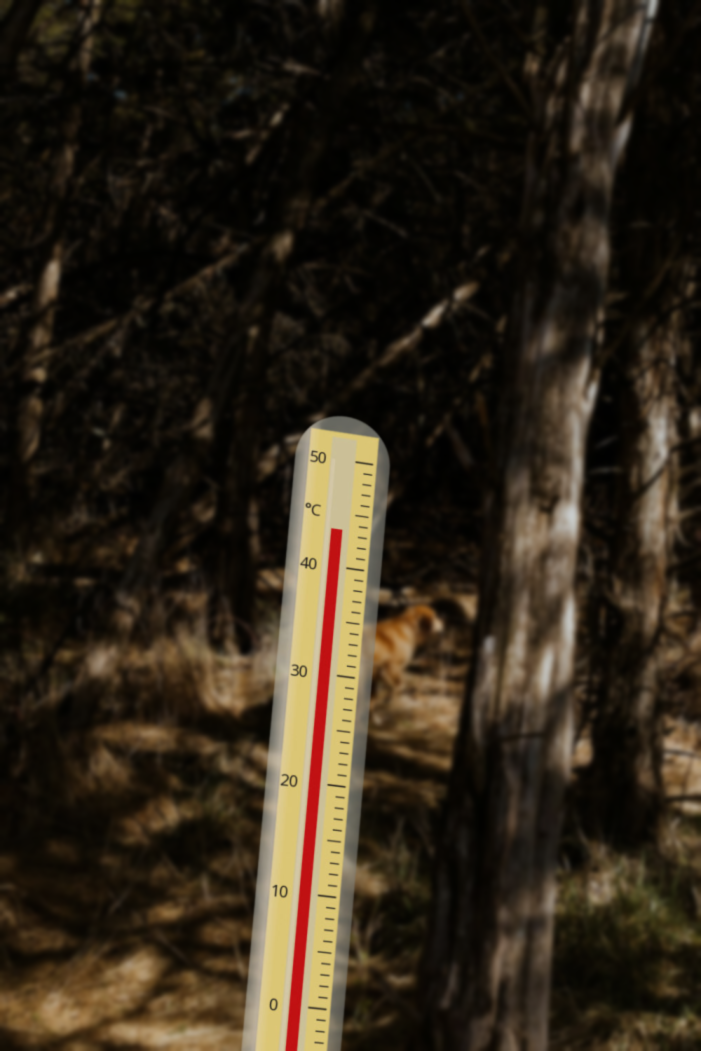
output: °C 43.5
